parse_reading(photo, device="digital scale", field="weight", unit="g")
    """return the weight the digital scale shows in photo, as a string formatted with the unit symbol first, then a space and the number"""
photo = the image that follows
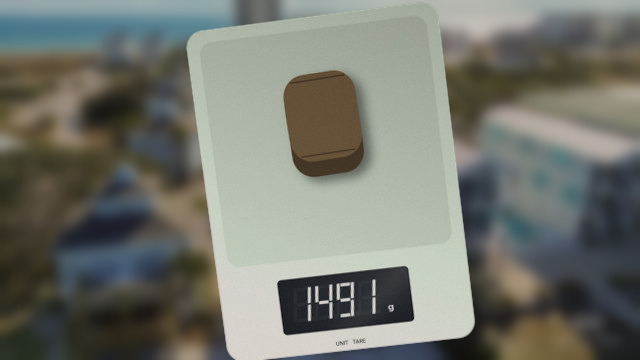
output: g 1491
